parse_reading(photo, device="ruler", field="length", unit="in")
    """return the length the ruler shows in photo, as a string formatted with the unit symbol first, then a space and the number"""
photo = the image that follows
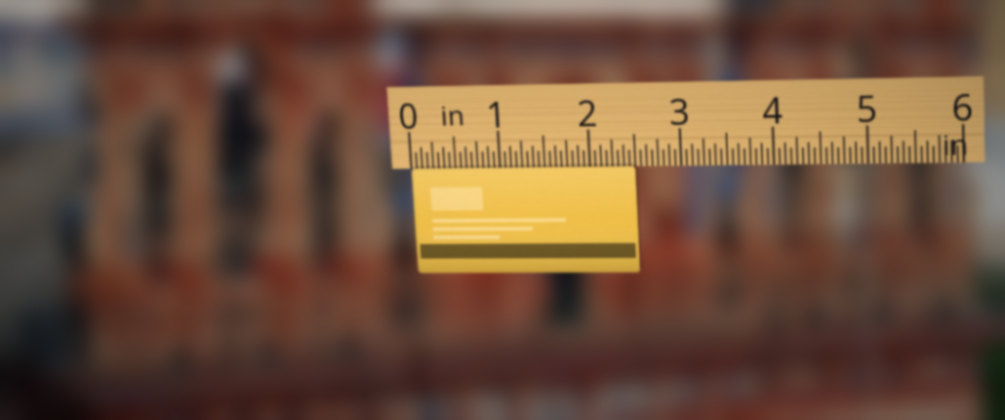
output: in 2.5
